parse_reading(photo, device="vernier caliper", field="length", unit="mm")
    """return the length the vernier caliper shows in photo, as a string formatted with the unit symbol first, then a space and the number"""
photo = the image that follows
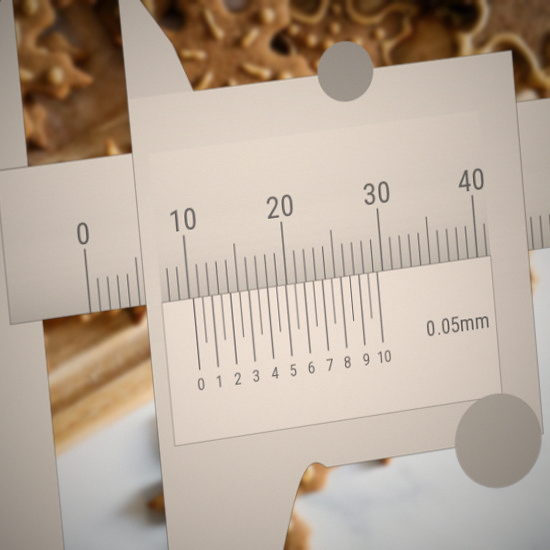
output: mm 10.4
